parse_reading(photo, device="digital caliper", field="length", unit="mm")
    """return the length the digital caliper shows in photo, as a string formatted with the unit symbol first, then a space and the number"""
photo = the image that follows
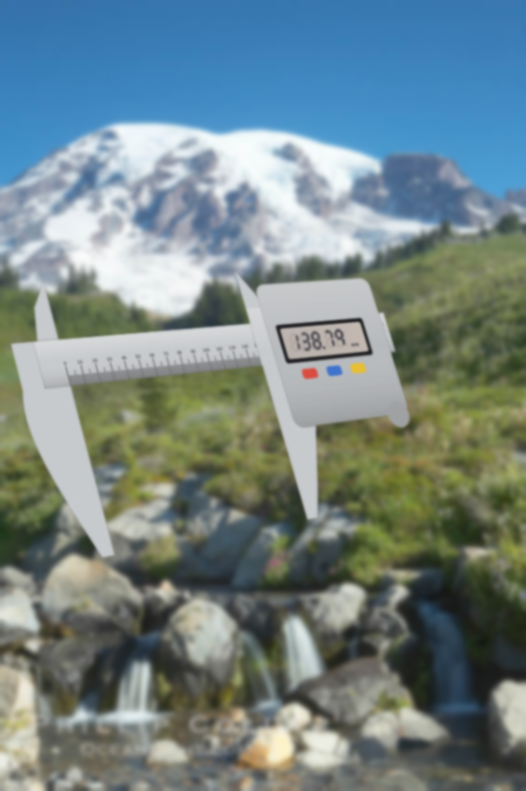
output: mm 138.79
